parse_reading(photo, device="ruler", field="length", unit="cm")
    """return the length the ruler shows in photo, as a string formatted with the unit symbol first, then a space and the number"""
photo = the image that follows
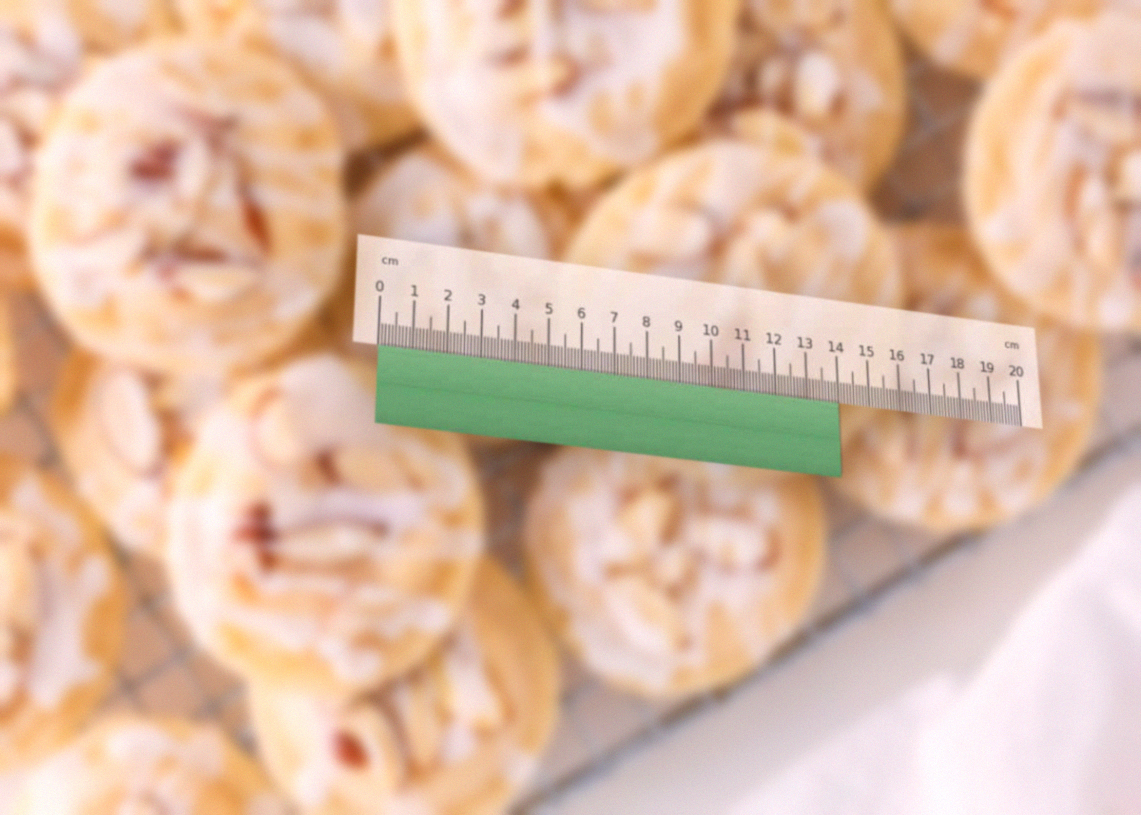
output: cm 14
